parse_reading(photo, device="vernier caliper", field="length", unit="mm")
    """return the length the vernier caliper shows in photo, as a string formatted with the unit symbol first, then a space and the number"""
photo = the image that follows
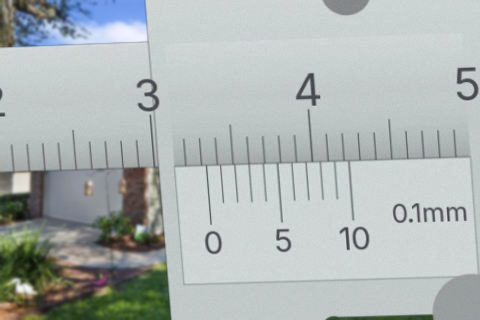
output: mm 33.3
